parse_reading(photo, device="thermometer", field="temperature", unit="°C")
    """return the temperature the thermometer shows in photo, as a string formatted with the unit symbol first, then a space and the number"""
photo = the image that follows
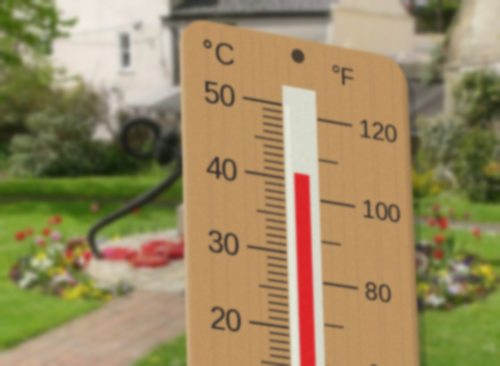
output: °C 41
